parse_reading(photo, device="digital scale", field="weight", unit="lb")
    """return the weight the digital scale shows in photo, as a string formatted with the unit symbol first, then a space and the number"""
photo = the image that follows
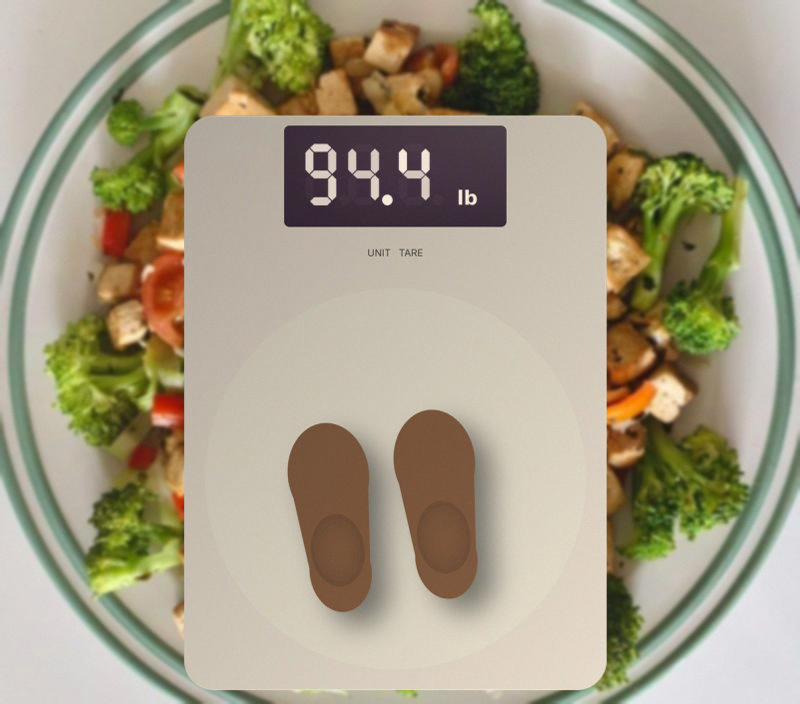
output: lb 94.4
